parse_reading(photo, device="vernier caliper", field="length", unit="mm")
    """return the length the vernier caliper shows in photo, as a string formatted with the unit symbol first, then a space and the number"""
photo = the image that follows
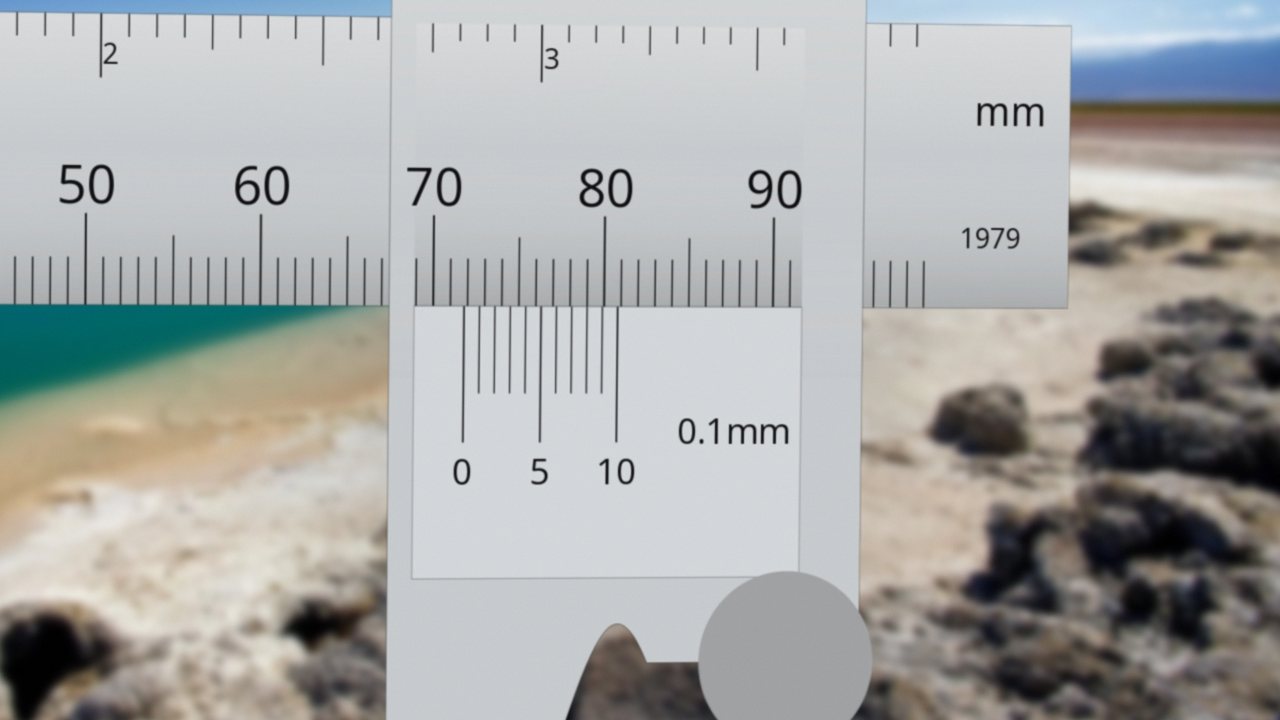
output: mm 71.8
